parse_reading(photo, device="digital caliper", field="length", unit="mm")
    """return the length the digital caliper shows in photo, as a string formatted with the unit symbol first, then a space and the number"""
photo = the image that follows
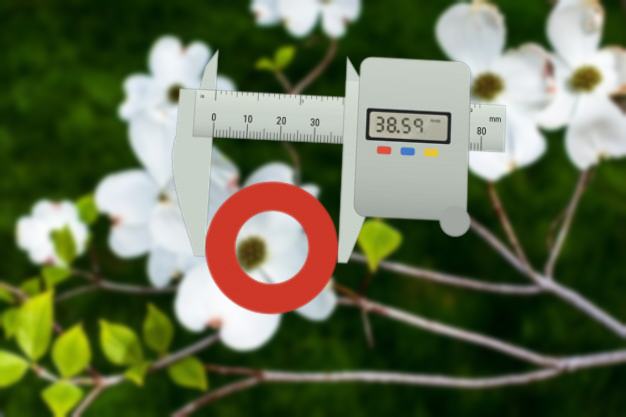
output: mm 38.59
